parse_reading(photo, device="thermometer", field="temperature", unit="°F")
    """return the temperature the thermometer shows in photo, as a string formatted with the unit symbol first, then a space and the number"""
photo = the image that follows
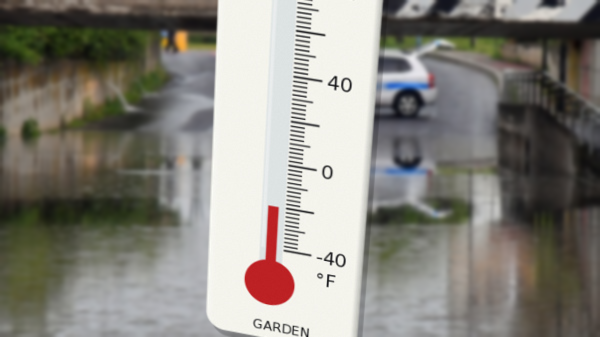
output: °F -20
